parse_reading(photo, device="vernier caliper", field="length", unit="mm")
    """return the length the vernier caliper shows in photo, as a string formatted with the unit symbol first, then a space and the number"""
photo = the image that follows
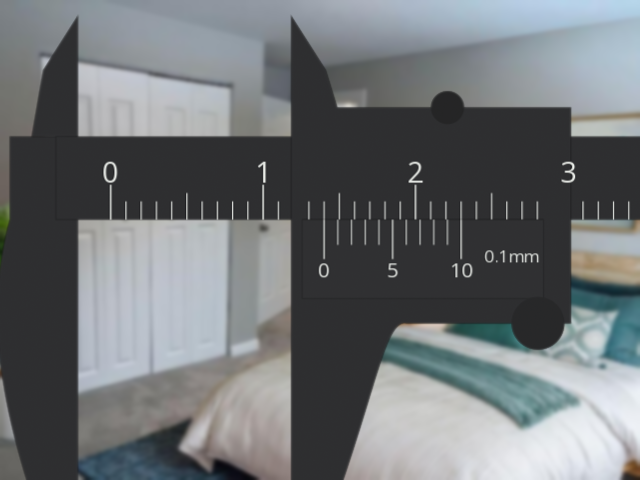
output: mm 14.0
